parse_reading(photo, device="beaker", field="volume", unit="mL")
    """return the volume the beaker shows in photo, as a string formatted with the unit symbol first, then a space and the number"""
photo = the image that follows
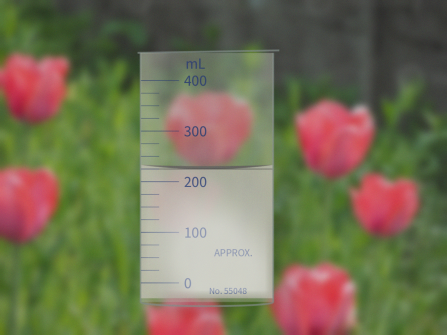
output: mL 225
